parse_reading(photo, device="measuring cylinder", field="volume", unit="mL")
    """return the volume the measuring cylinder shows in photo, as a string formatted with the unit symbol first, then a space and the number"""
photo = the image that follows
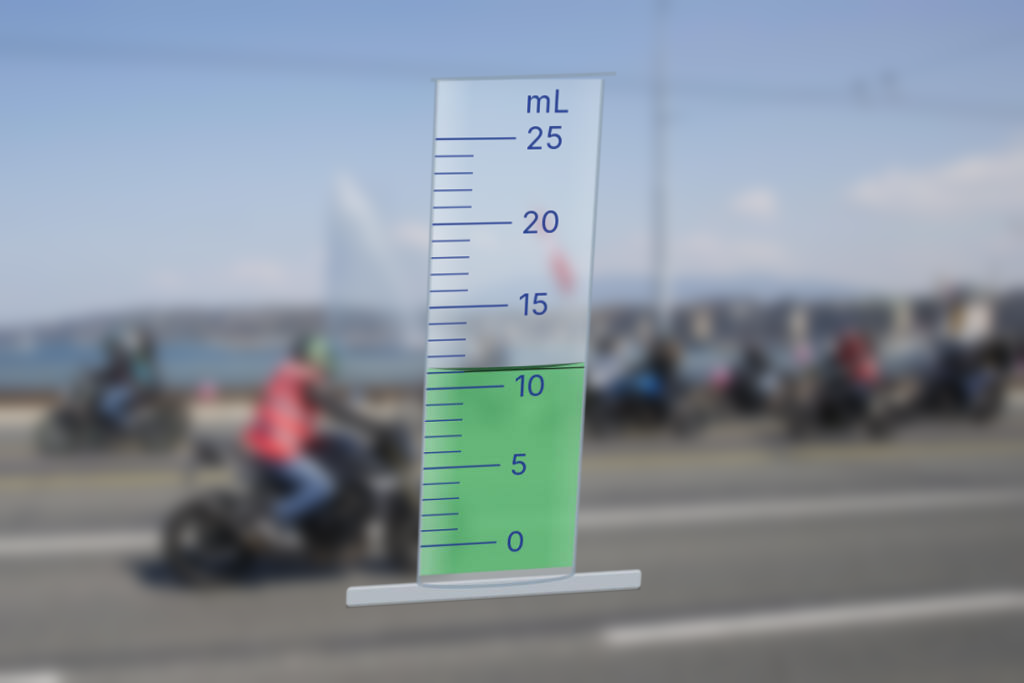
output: mL 11
